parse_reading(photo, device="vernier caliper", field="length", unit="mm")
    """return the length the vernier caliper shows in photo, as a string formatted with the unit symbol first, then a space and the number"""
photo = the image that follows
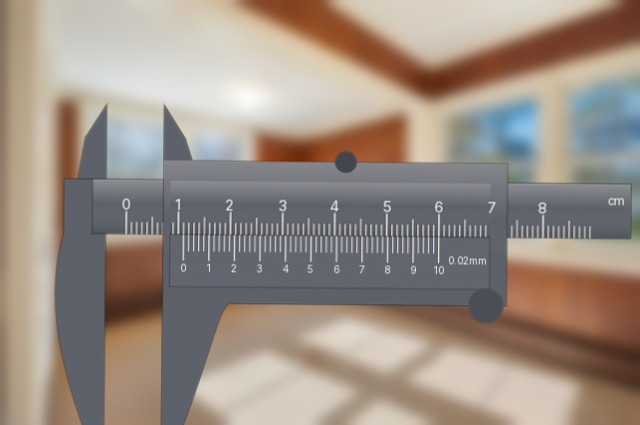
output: mm 11.0
